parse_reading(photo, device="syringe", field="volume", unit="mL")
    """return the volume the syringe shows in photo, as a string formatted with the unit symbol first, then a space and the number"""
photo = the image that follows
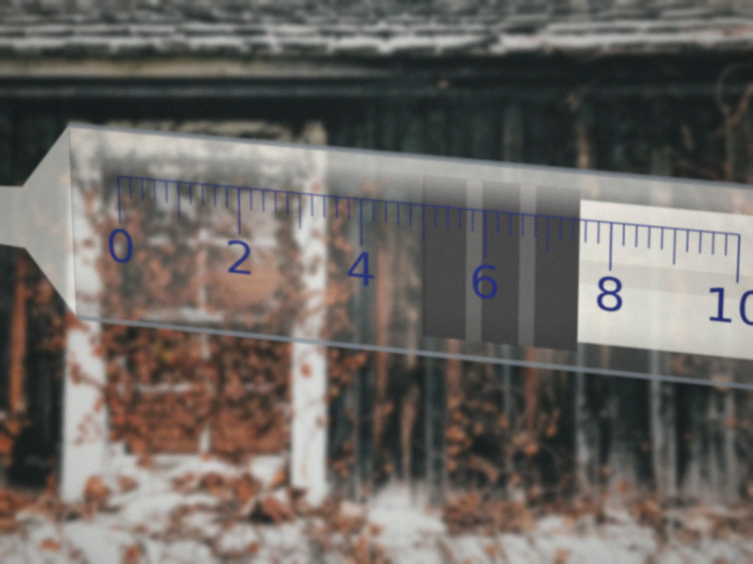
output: mL 5
